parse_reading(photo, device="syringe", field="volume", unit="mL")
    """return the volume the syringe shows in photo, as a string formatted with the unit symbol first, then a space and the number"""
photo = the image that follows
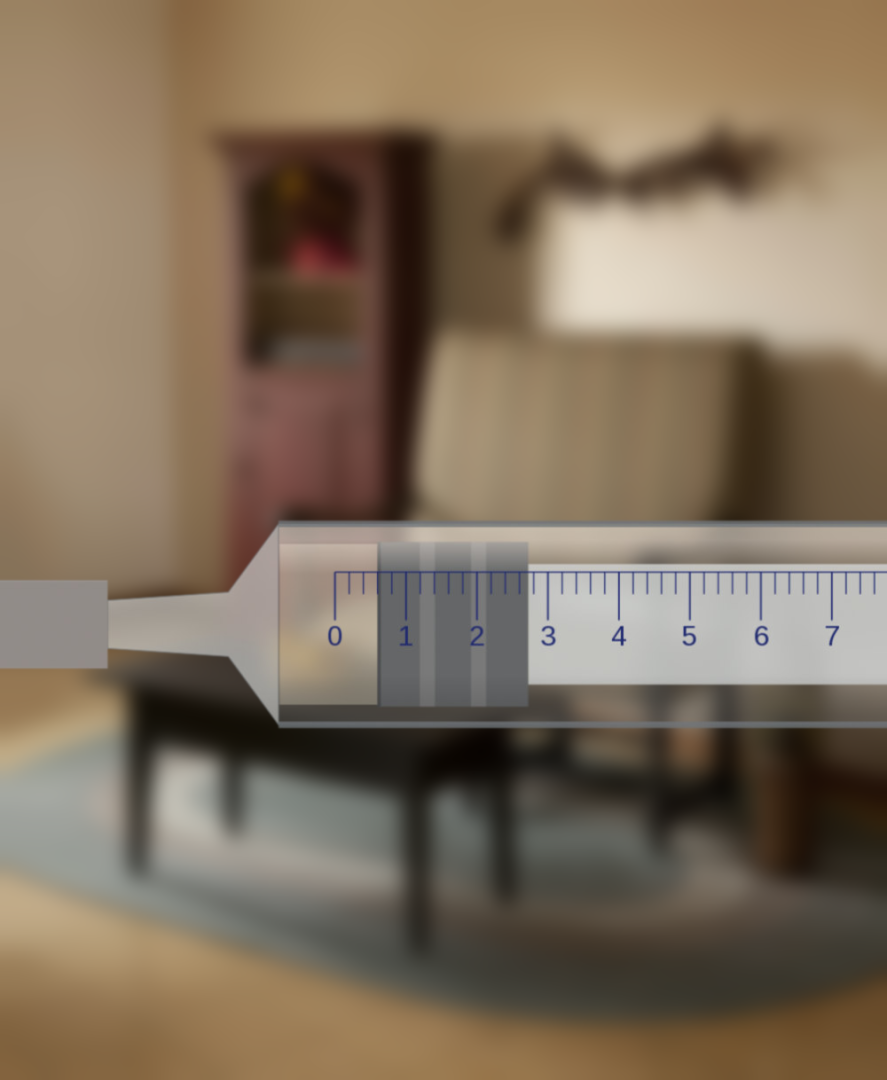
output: mL 0.6
